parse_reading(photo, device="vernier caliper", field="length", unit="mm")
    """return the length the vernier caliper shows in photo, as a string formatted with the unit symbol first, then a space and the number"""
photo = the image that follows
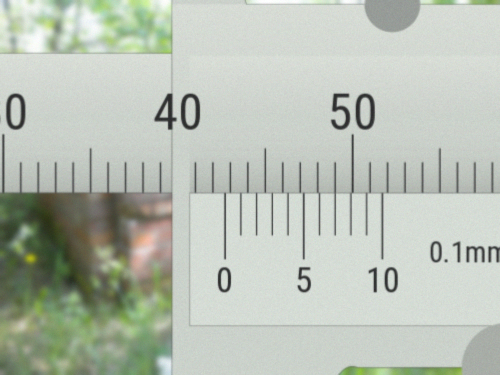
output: mm 42.7
